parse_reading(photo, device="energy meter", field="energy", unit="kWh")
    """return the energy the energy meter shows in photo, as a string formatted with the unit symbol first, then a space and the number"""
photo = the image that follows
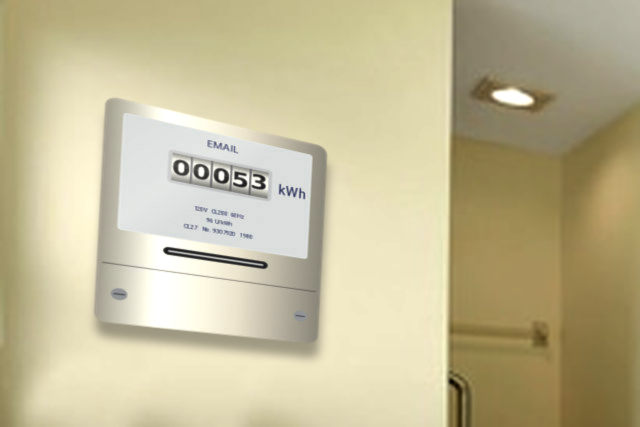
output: kWh 53
